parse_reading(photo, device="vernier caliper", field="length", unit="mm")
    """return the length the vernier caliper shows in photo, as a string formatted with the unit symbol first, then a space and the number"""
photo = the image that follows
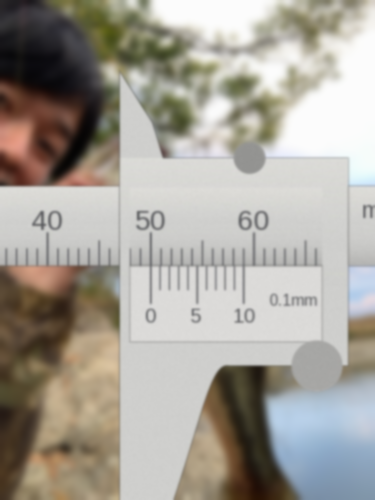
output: mm 50.0
